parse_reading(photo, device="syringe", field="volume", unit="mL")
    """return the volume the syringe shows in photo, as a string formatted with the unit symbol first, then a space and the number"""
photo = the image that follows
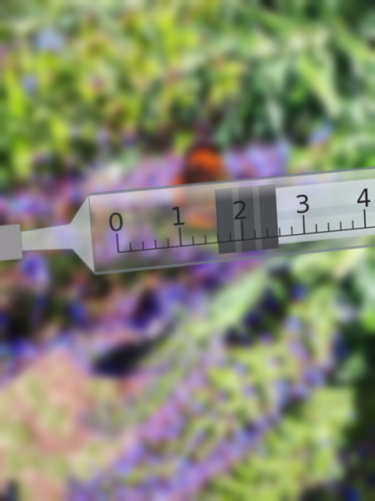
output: mL 1.6
